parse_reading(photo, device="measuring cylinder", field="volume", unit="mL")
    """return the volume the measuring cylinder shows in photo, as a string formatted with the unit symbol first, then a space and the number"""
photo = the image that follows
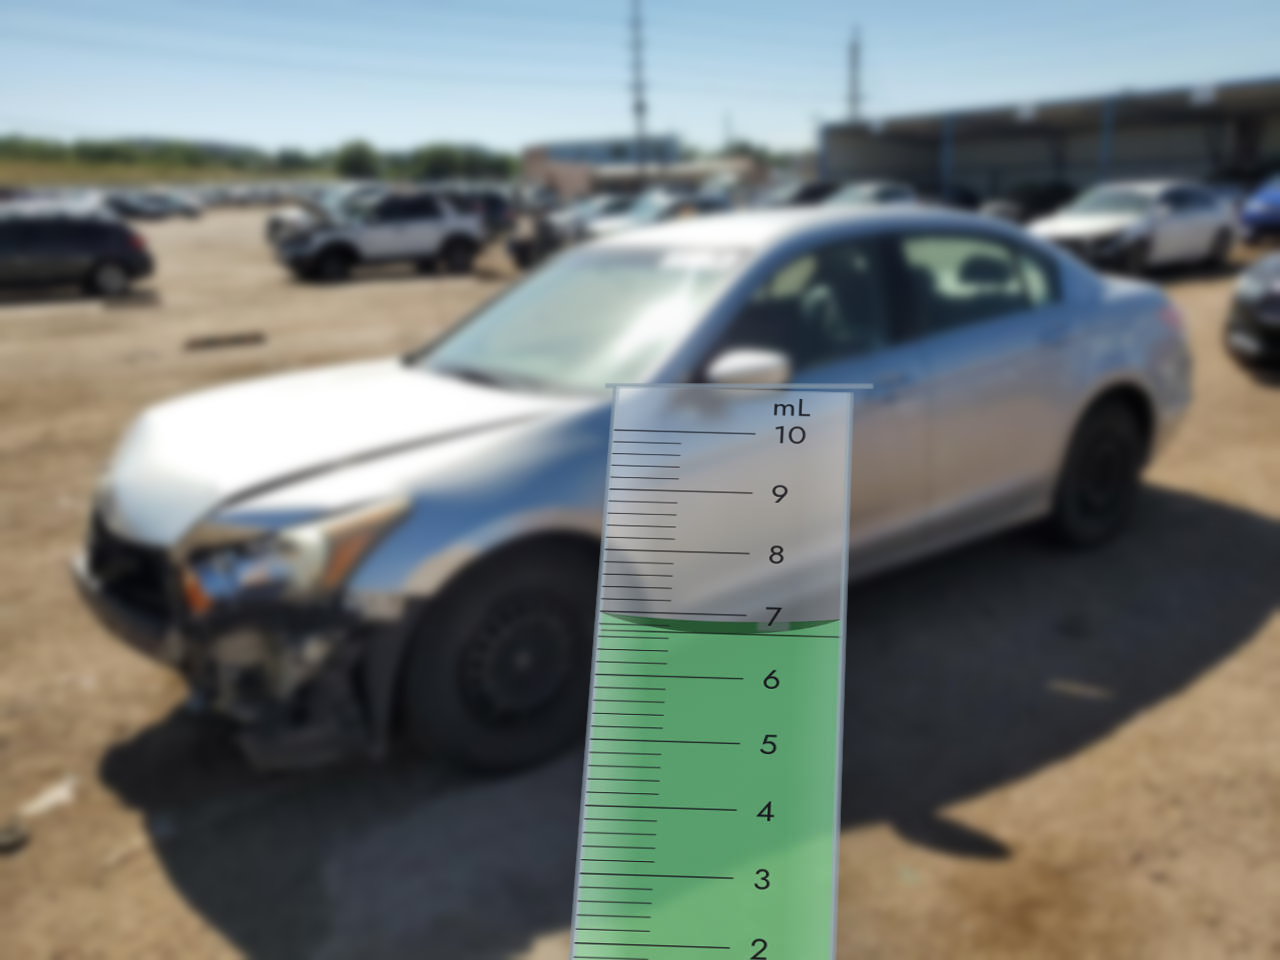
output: mL 6.7
